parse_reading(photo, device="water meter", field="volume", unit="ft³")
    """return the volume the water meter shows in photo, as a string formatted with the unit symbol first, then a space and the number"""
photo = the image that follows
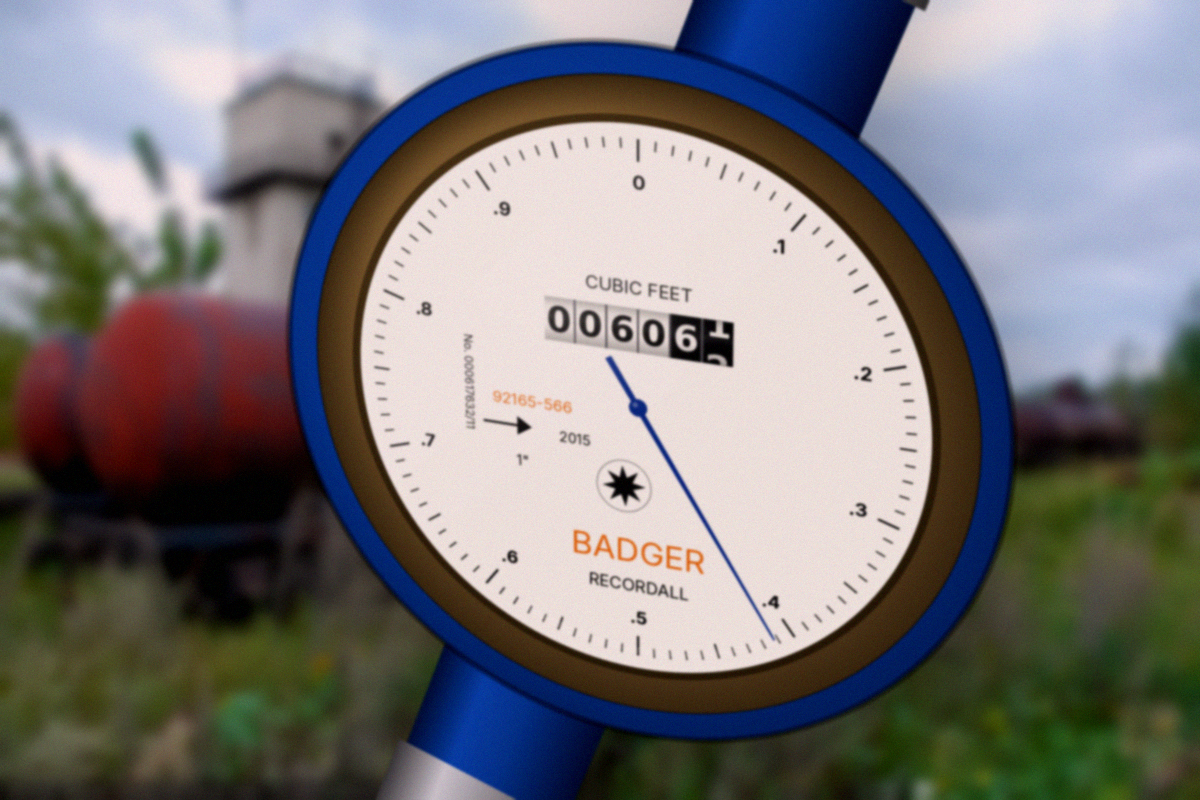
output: ft³ 6061.41
